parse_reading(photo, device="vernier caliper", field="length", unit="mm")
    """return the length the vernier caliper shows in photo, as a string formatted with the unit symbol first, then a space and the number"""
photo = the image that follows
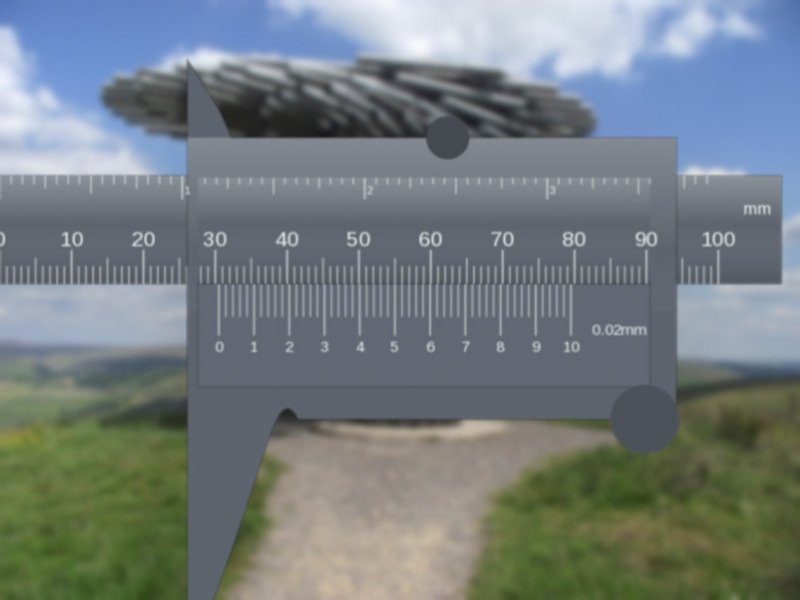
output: mm 30.5
